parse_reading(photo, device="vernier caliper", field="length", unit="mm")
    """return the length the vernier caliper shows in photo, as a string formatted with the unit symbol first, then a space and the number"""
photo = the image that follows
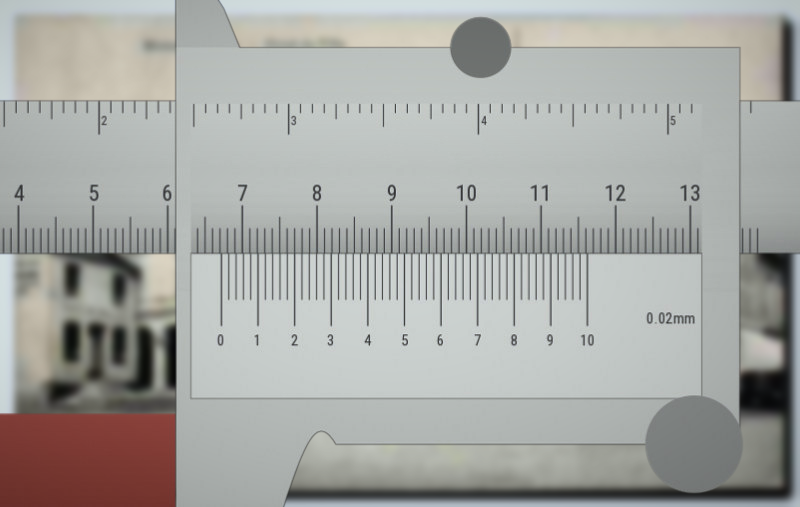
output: mm 67.2
